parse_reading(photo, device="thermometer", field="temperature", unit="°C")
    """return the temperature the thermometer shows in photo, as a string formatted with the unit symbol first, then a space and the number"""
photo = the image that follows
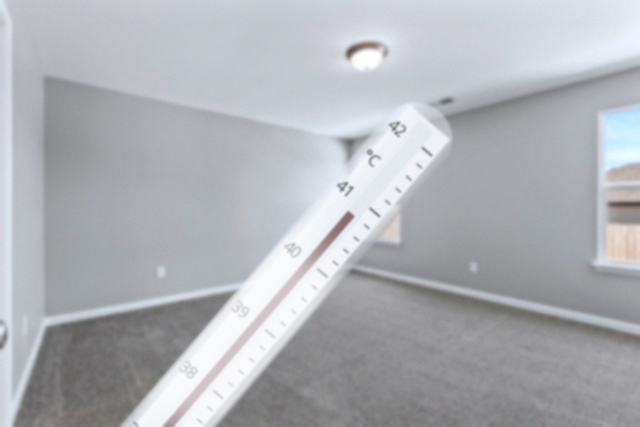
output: °C 40.8
